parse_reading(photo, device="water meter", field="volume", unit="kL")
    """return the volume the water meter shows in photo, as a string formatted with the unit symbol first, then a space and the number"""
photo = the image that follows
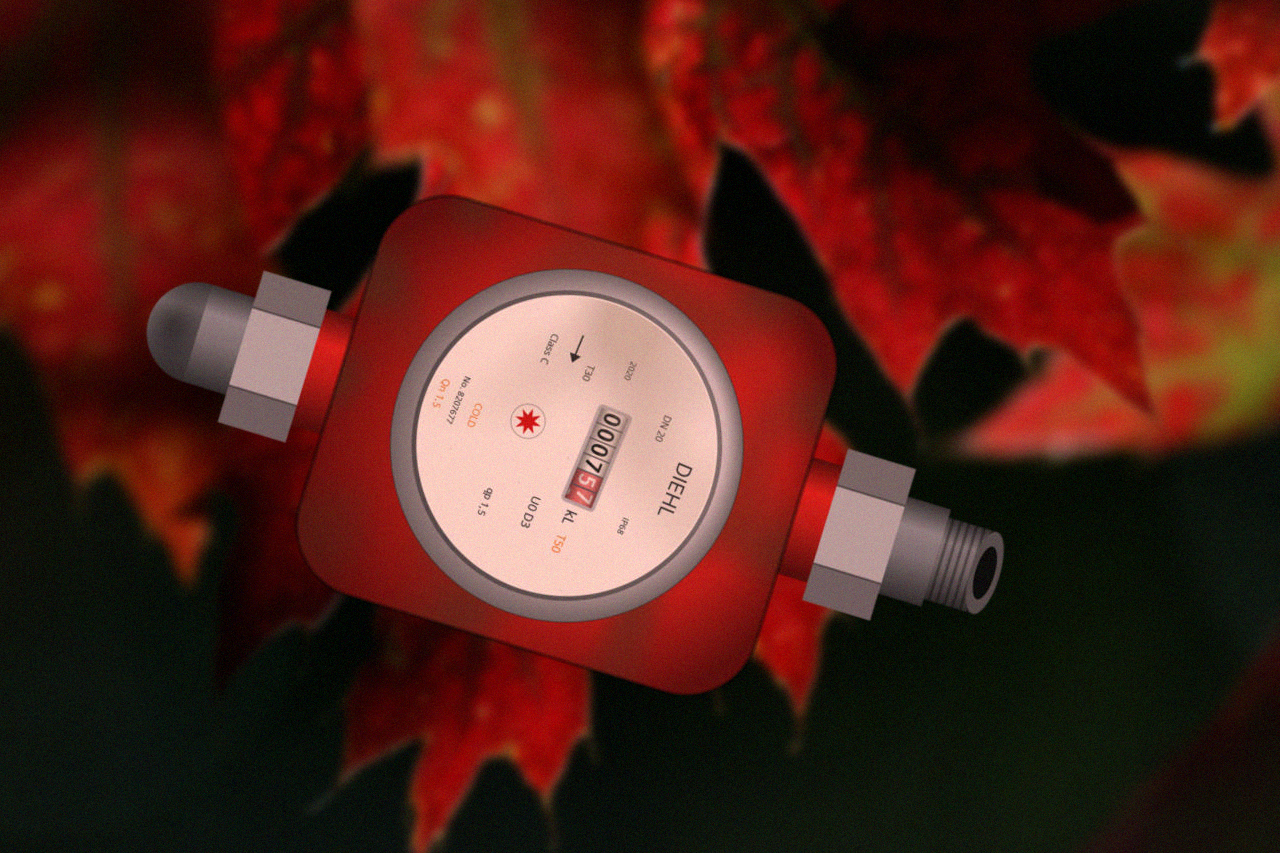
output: kL 7.57
